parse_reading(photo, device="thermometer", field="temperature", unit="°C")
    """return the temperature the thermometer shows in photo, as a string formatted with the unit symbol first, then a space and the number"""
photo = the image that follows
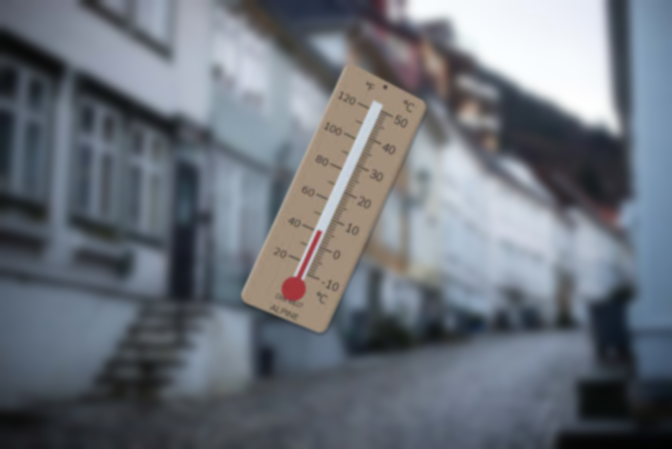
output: °C 5
